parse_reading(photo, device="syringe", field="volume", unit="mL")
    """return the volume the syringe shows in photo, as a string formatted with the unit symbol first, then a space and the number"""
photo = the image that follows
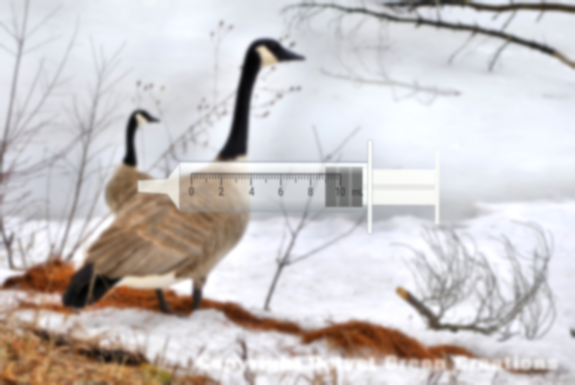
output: mL 9
